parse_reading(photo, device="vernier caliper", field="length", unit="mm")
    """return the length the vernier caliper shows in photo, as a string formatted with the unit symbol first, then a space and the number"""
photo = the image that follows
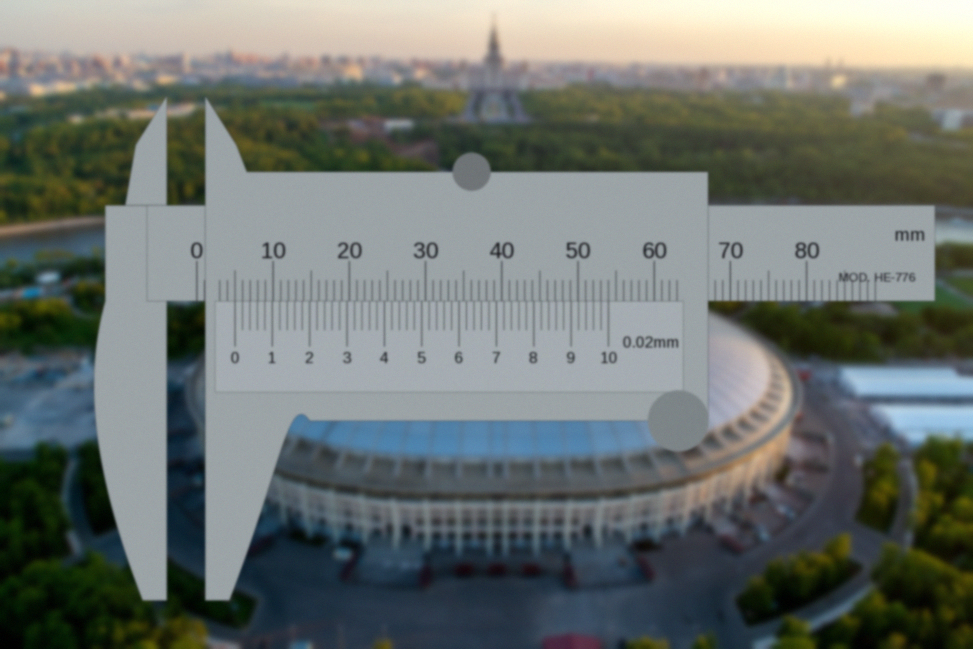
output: mm 5.0
